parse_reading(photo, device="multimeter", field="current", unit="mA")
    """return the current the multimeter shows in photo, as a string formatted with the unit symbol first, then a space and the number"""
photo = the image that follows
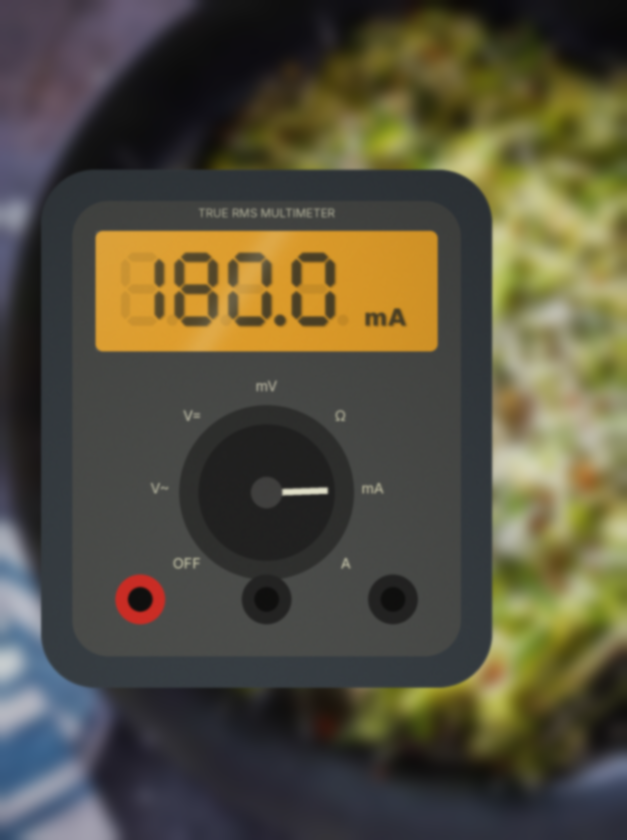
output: mA 180.0
